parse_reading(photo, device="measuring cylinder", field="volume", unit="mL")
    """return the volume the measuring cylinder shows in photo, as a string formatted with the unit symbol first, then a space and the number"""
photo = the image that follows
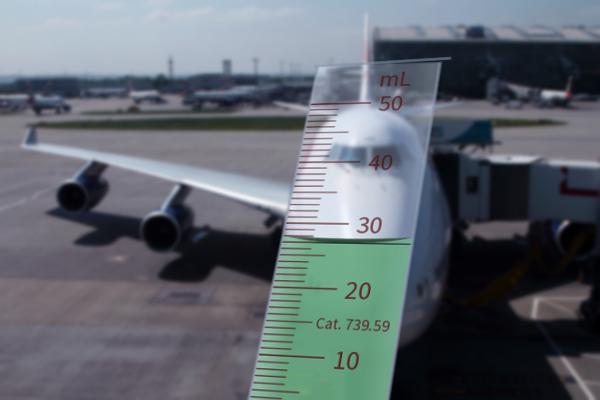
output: mL 27
